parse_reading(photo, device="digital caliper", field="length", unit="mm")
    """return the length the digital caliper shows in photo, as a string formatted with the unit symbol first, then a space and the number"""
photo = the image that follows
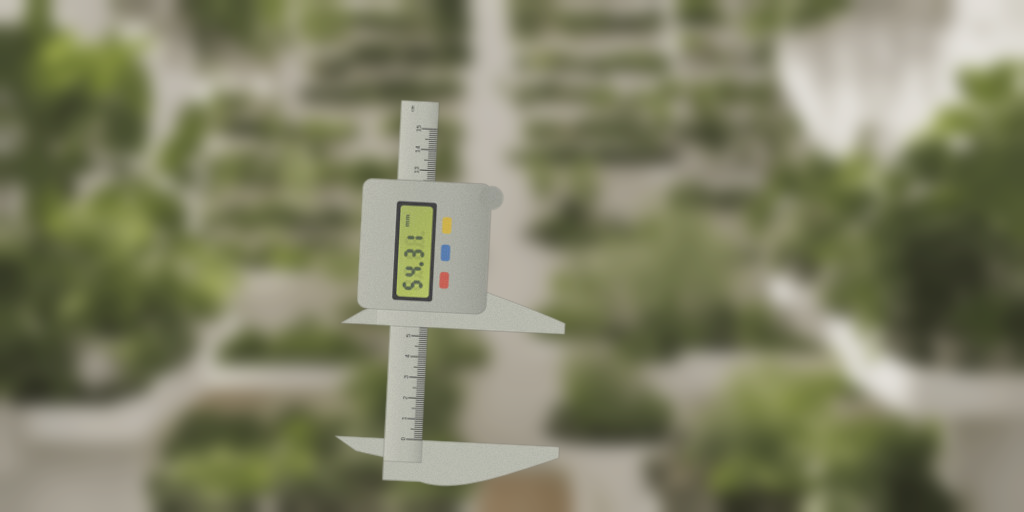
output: mm 54.31
